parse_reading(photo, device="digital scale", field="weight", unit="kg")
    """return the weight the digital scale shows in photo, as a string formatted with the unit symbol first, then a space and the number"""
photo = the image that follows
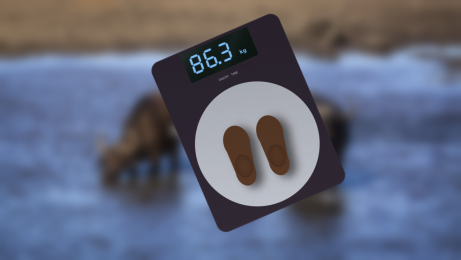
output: kg 86.3
